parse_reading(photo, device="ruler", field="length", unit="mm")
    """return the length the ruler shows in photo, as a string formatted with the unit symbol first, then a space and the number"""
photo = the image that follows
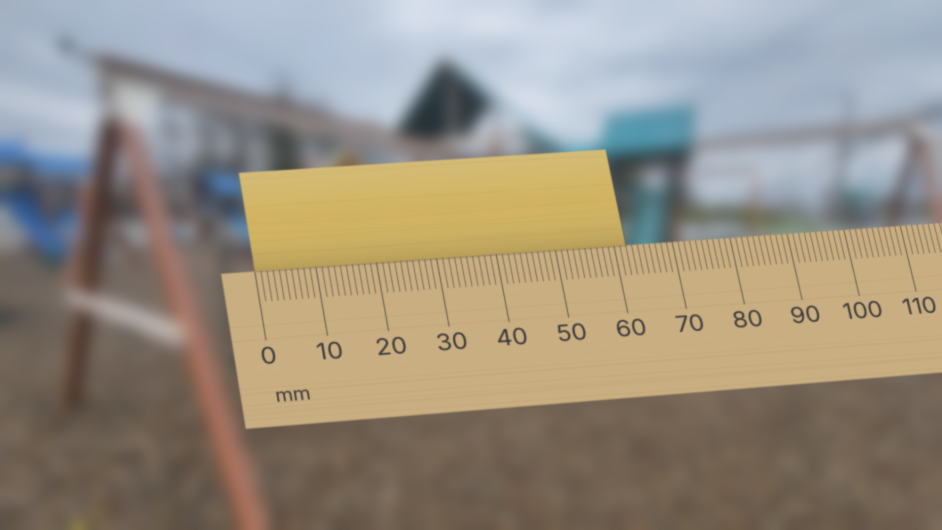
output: mm 62
